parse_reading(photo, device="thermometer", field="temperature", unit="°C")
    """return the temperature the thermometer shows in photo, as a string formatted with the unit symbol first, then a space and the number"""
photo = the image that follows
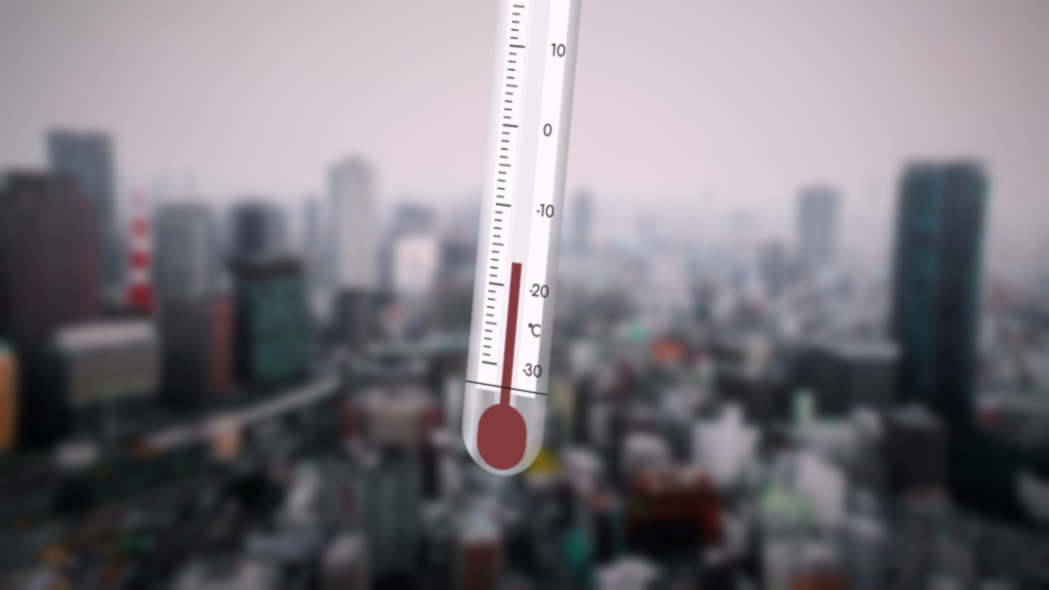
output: °C -17
